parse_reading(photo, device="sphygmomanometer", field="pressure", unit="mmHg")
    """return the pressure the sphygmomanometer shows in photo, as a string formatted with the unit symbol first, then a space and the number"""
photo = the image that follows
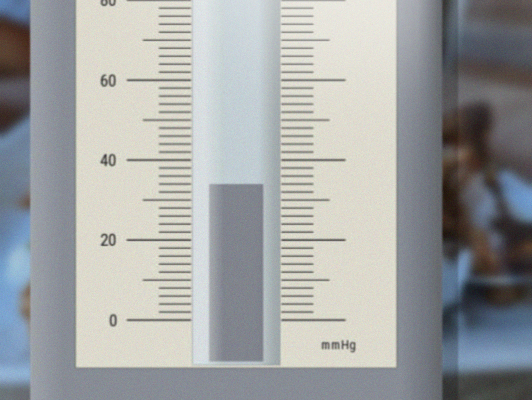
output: mmHg 34
